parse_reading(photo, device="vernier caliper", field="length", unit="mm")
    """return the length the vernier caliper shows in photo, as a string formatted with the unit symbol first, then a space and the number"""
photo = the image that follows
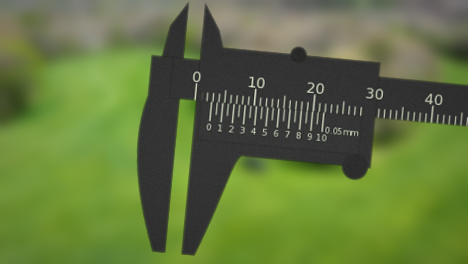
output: mm 2.8
